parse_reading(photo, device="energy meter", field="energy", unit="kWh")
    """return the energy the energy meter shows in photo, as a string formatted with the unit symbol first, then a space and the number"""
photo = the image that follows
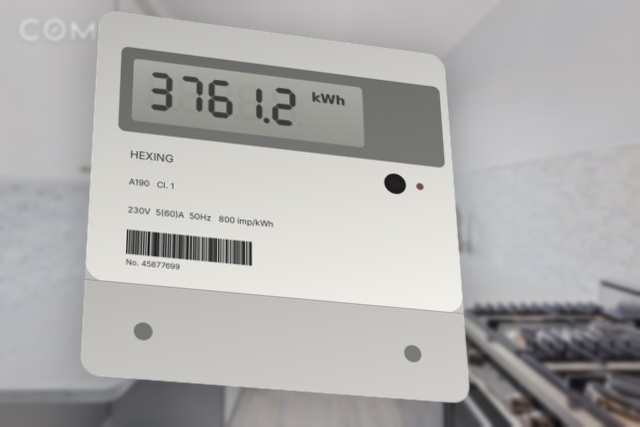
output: kWh 3761.2
